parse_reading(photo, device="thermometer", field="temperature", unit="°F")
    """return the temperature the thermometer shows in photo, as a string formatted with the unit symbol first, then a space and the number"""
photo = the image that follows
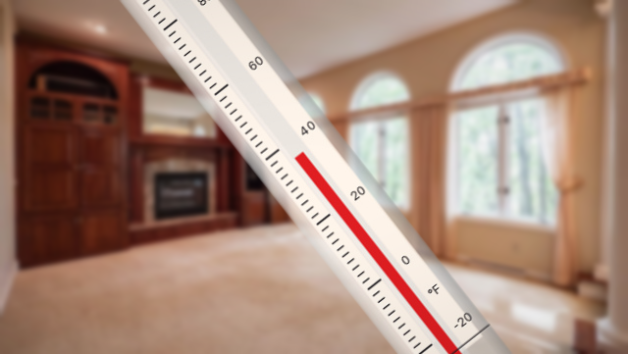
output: °F 36
